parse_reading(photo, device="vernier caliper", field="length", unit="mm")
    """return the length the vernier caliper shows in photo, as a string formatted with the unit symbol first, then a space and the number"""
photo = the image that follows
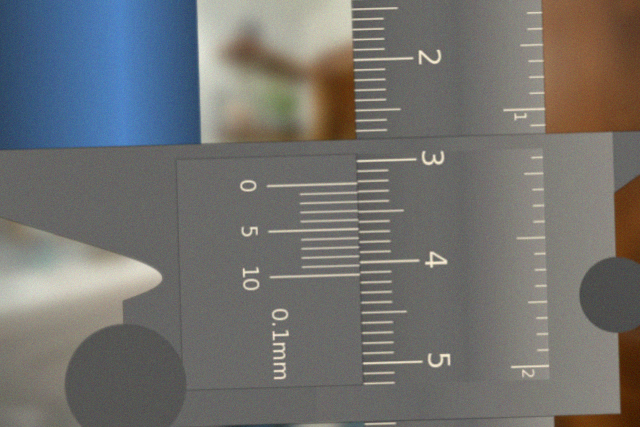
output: mm 32.2
